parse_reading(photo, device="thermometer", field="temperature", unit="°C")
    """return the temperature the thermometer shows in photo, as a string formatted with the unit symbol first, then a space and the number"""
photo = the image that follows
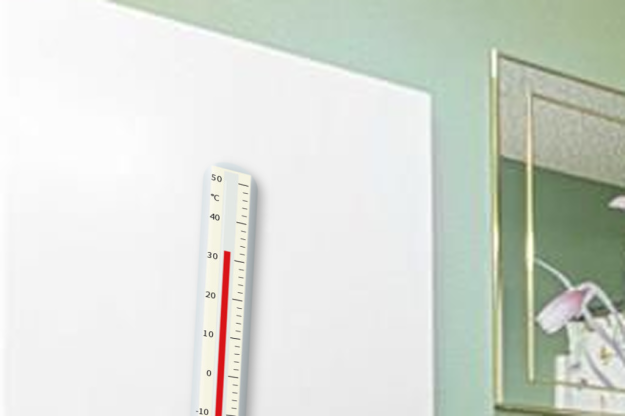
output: °C 32
